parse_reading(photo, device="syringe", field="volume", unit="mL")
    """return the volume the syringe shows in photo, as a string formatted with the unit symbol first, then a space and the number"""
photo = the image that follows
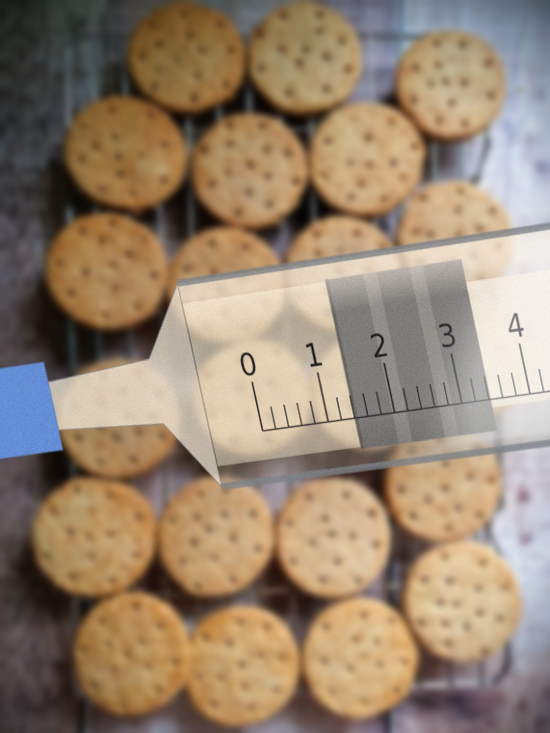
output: mL 1.4
